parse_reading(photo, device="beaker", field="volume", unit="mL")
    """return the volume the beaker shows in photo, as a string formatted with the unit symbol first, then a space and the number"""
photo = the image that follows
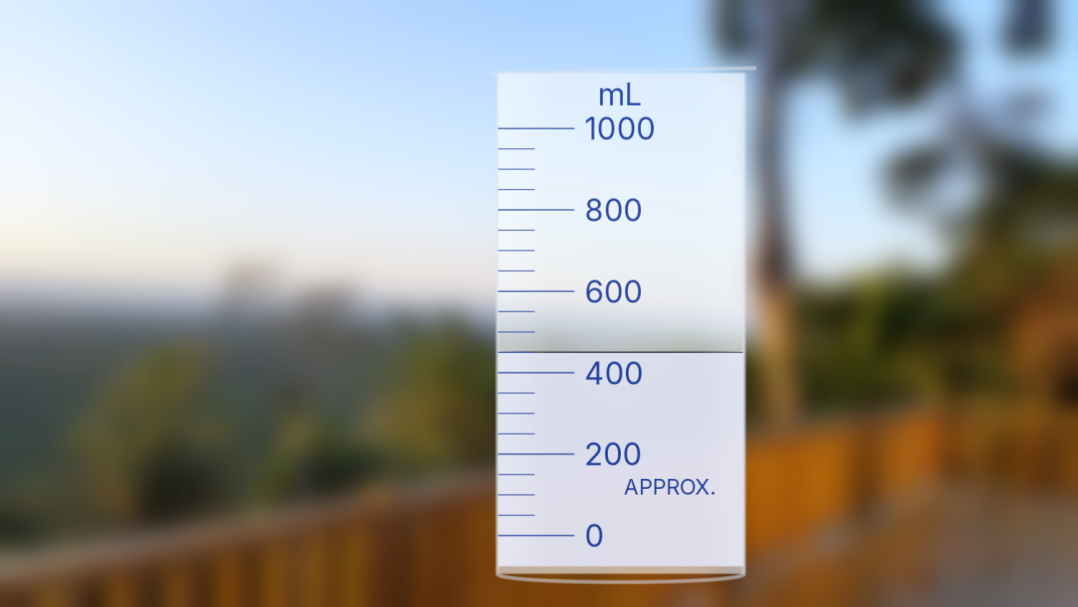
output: mL 450
